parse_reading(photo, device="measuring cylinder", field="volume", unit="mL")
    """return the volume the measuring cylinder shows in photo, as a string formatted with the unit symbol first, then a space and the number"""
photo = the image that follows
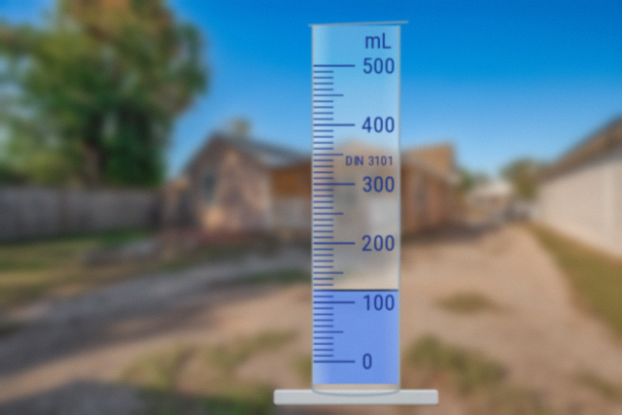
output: mL 120
